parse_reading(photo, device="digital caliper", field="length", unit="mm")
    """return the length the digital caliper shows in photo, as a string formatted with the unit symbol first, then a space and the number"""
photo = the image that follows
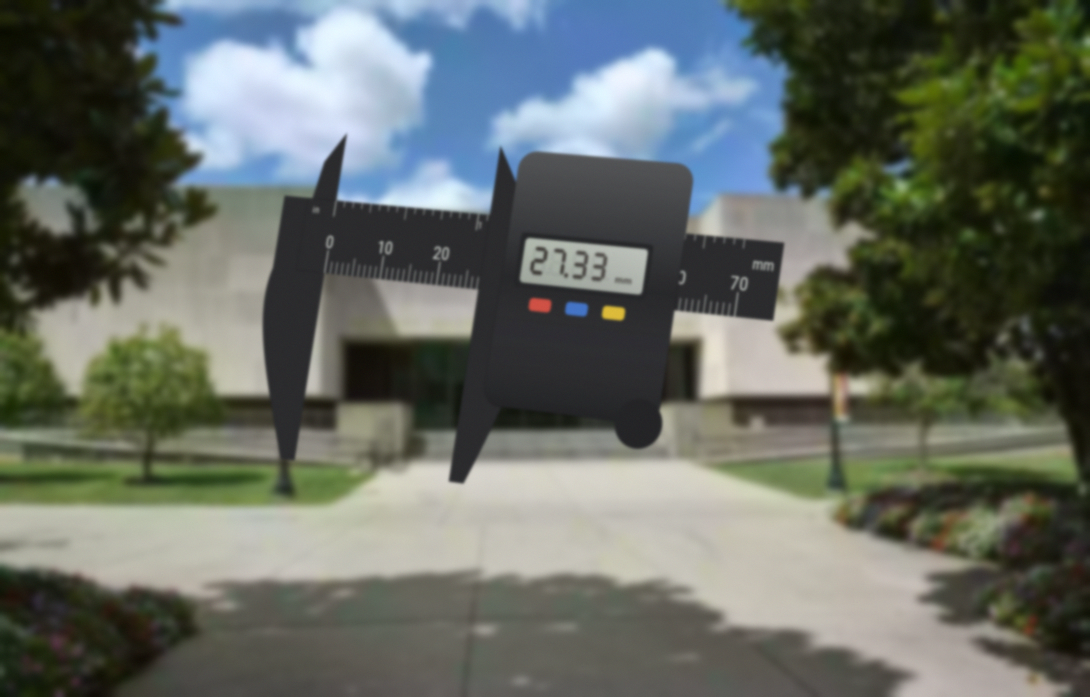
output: mm 27.33
